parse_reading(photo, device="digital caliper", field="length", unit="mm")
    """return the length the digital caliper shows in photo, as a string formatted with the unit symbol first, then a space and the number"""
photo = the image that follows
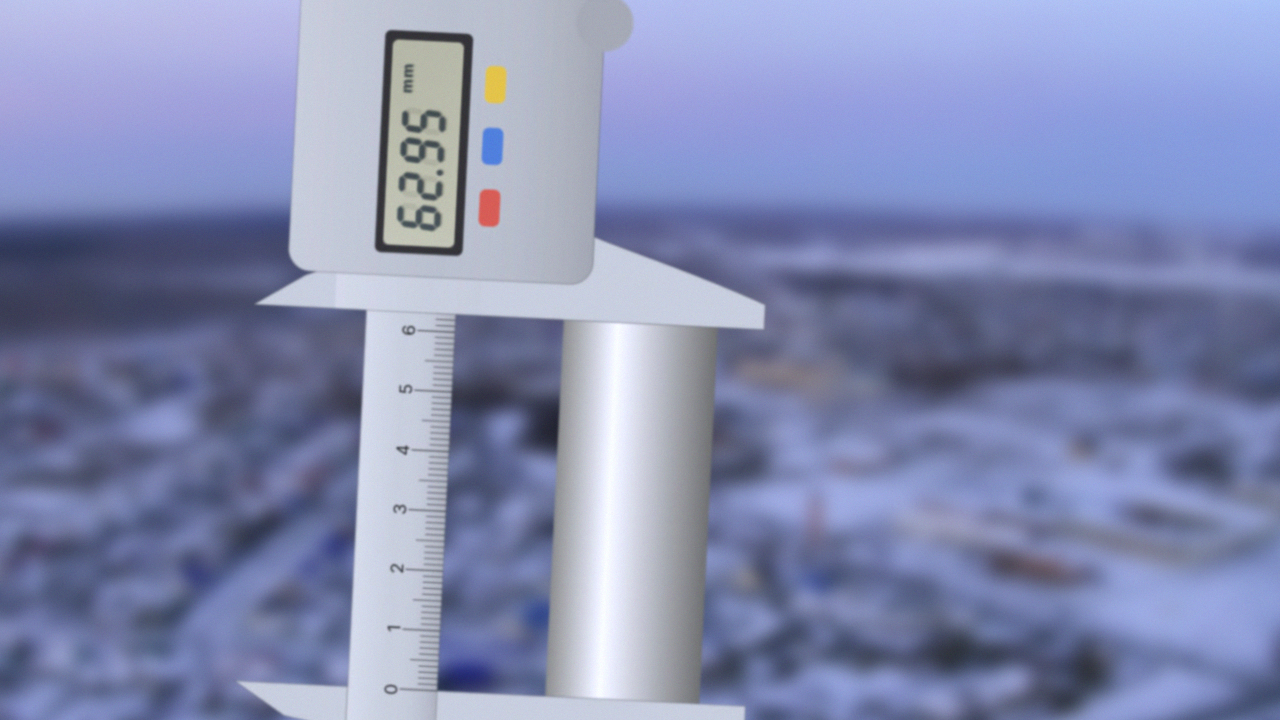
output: mm 62.95
